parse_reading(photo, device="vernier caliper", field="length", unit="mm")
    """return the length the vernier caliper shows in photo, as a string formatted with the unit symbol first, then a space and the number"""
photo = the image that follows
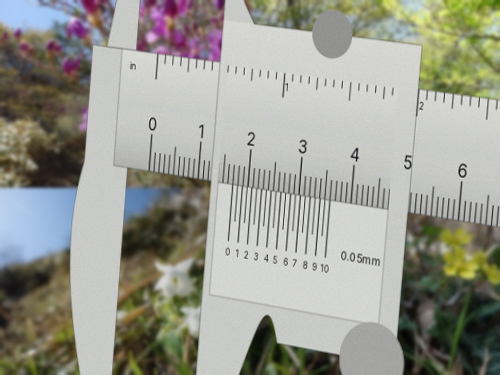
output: mm 17.0
